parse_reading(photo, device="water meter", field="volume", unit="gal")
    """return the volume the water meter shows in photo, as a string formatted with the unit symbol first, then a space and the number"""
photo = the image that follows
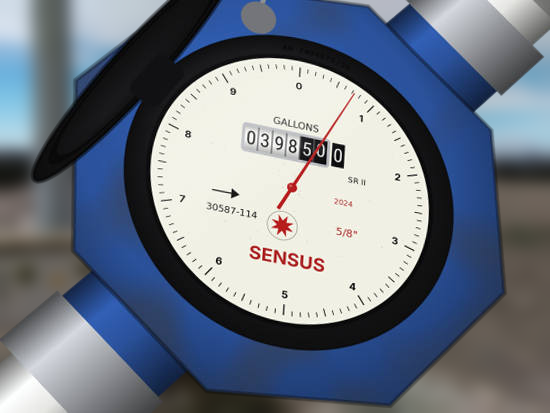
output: gal 398500.7
